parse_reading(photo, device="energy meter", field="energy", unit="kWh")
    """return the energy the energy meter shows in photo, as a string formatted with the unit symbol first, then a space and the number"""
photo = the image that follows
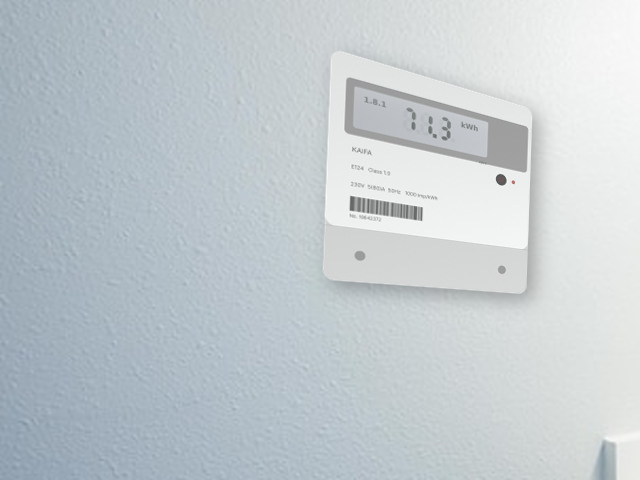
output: kWh 71.3
